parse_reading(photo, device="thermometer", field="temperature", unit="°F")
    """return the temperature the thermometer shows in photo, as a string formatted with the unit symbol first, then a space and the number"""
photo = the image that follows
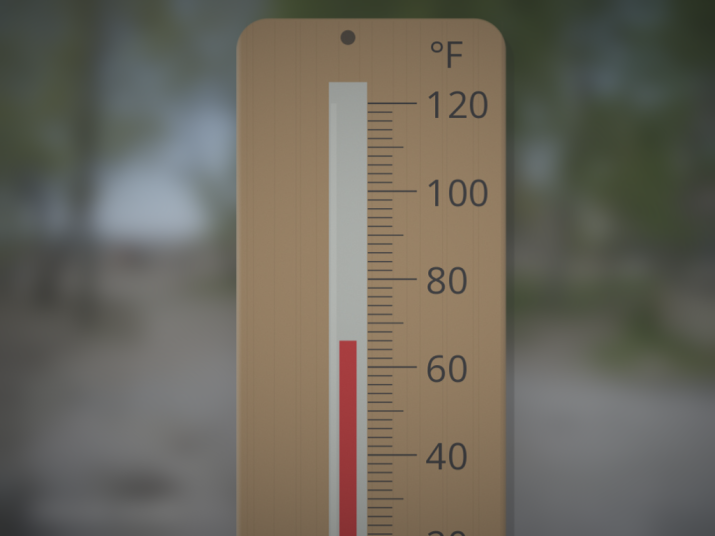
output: °F 66
